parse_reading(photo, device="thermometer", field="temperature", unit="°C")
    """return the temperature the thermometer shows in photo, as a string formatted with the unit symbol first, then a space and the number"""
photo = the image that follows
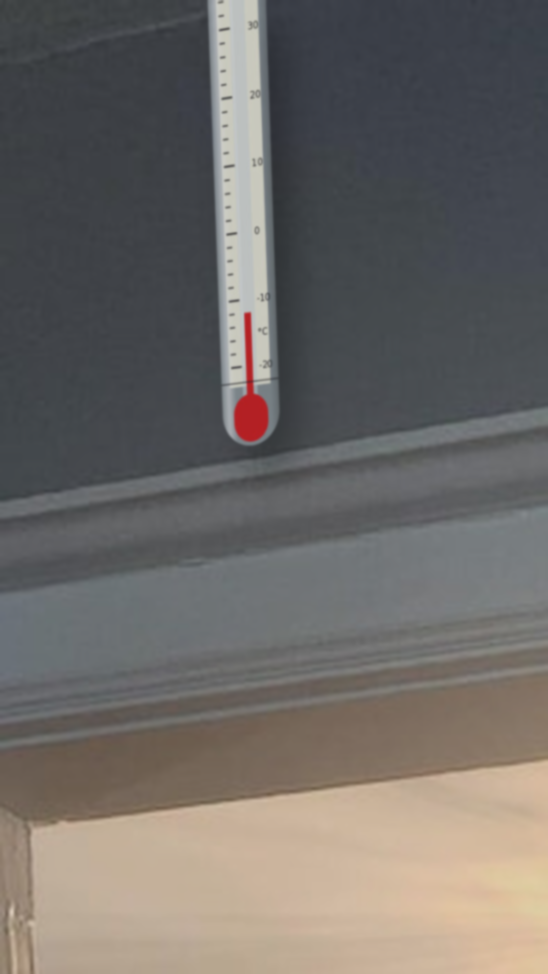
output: °C -12
